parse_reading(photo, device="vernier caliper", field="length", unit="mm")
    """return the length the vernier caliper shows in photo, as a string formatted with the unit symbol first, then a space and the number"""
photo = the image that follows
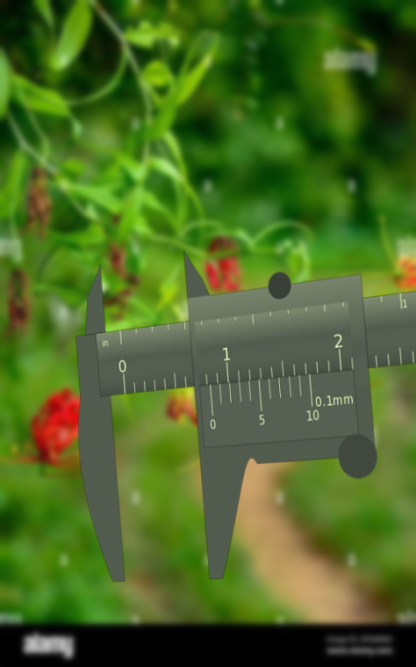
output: mm 8.3
